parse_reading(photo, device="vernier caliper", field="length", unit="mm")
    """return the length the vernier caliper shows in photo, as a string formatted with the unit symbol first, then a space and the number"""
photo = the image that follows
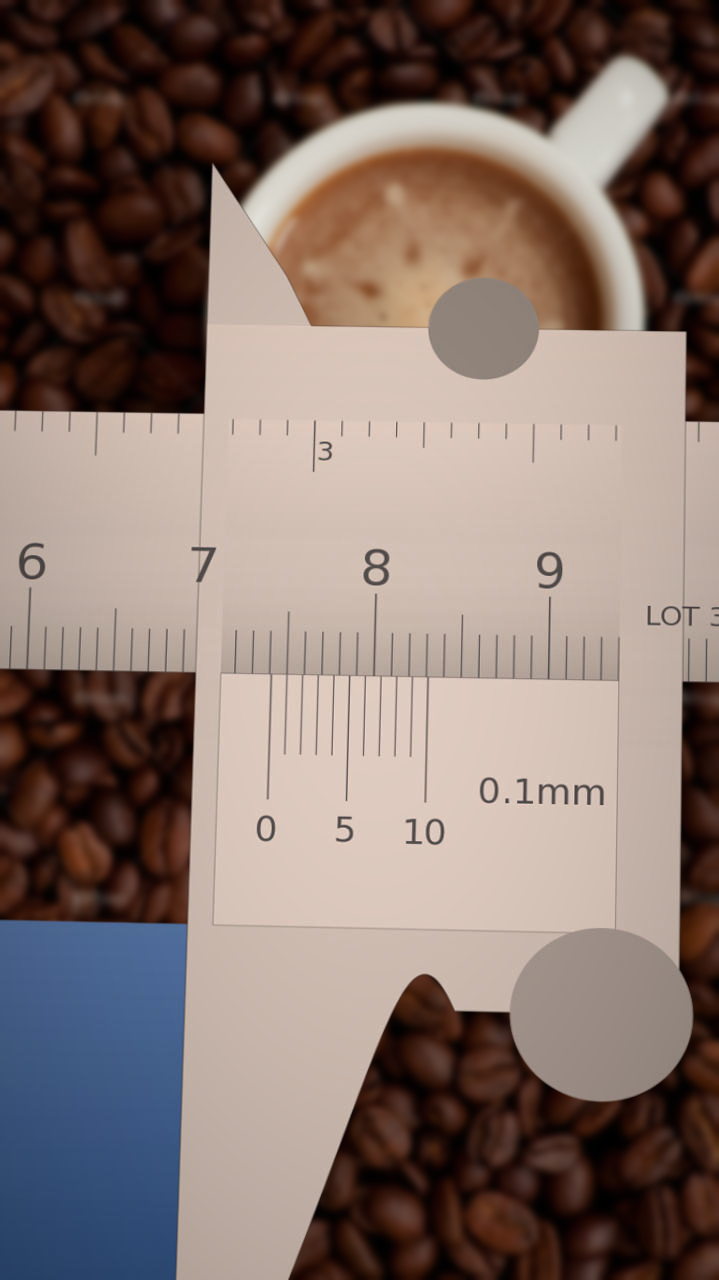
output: mm 74.1
